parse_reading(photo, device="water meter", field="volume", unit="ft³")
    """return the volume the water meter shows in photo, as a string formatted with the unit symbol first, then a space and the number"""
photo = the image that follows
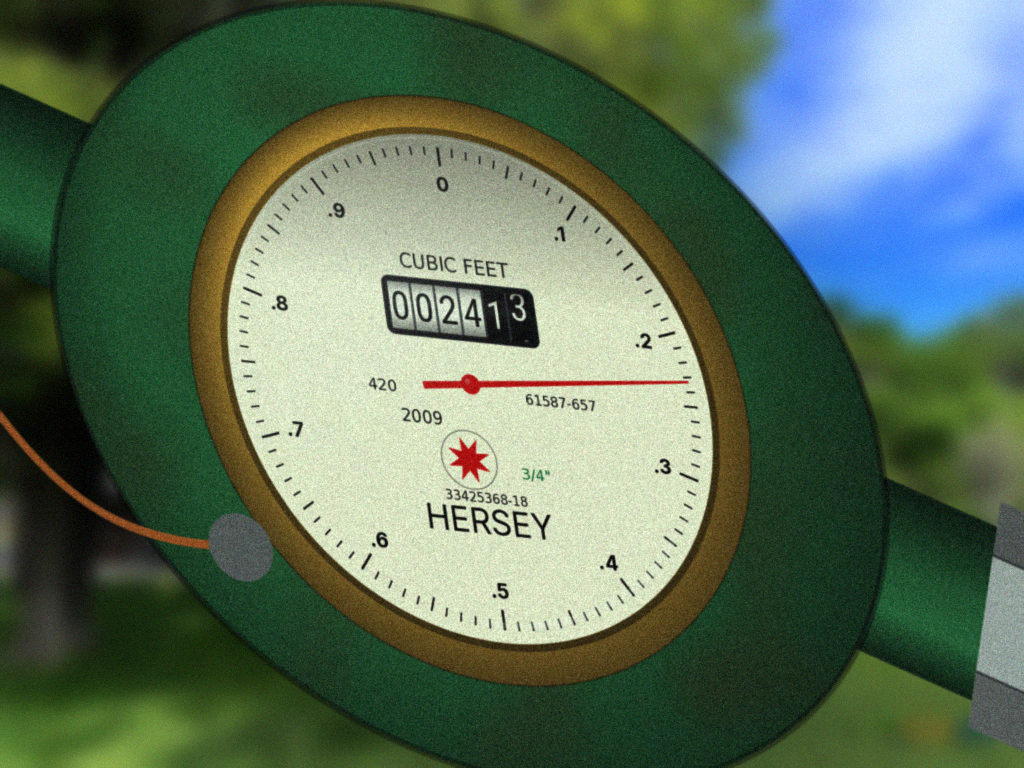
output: ft³ 2413.23
